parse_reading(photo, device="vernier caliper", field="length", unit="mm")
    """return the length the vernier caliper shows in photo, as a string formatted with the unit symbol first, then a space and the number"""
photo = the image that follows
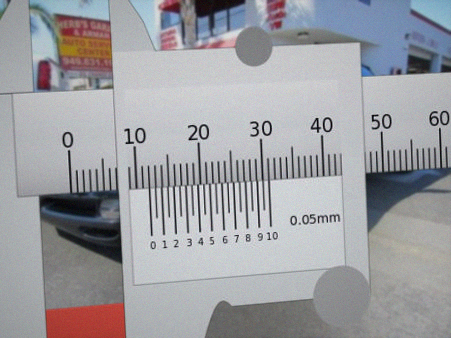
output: mm 12.0
